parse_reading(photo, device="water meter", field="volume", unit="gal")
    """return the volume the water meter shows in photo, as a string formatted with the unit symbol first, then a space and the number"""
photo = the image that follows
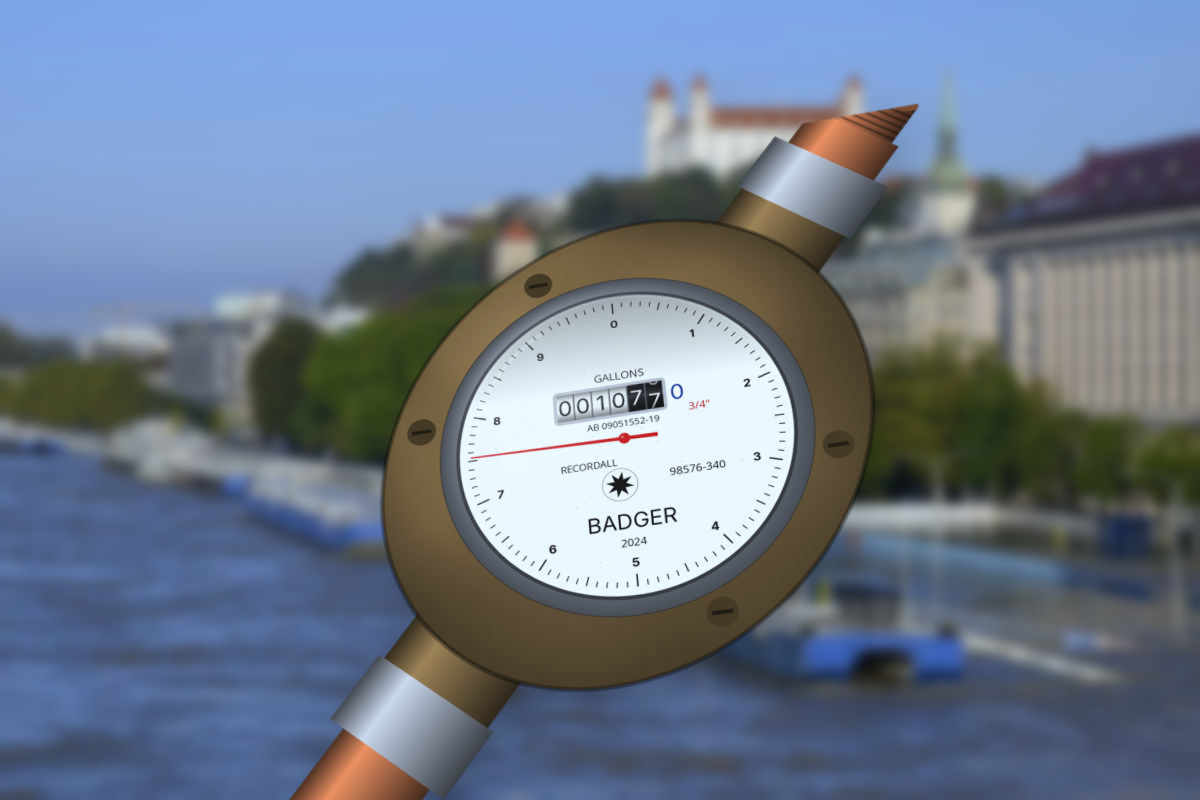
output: gal 10767.5
